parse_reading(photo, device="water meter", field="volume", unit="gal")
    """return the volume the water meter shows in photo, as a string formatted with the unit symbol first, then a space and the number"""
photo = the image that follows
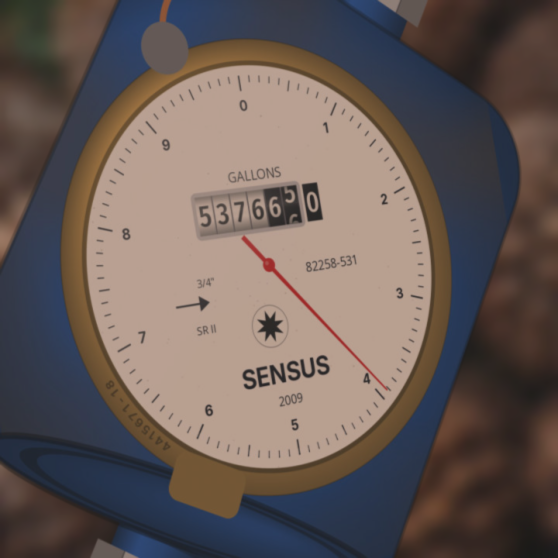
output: gal 5376653.9
